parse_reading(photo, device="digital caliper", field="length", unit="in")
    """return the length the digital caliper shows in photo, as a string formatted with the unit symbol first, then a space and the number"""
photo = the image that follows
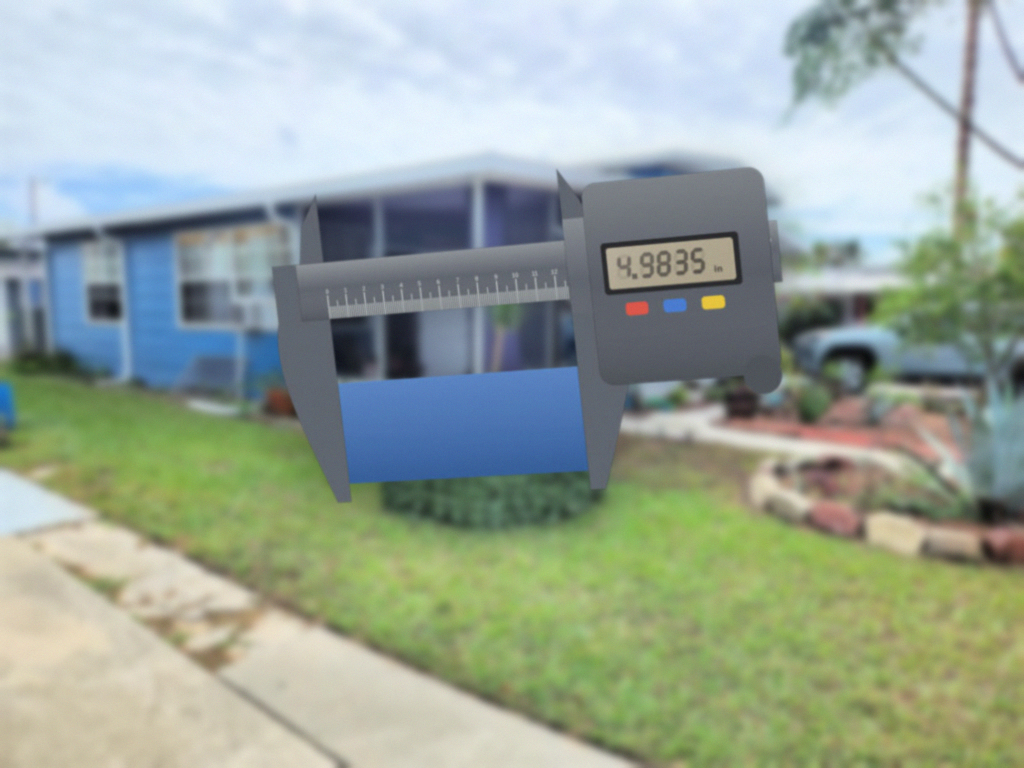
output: in 4.9835
